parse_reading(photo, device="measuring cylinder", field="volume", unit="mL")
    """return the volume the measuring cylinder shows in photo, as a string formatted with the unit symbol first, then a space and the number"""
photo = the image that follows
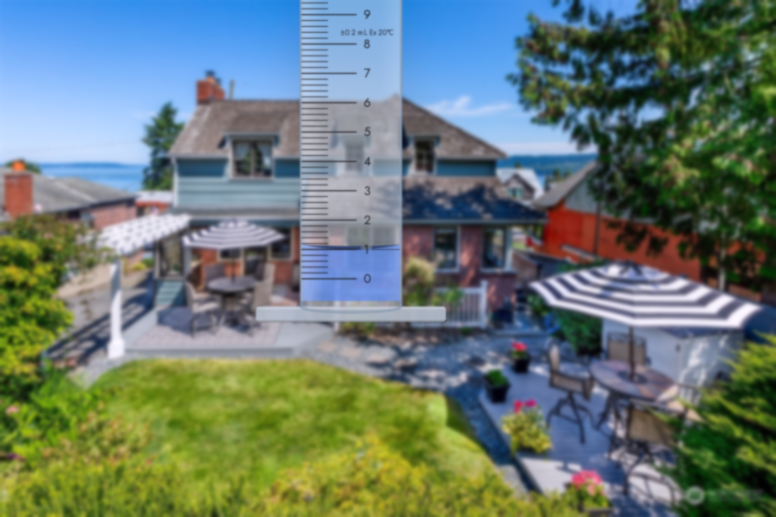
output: mL 1
